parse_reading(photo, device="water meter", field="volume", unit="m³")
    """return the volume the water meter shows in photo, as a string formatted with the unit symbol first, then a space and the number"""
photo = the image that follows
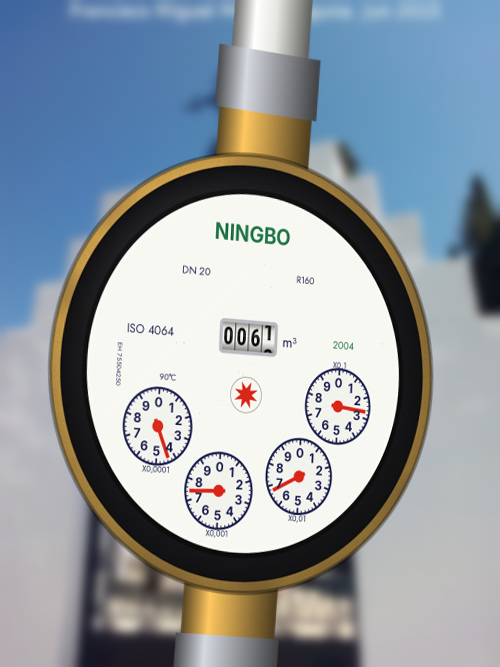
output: m³ 61.2674
